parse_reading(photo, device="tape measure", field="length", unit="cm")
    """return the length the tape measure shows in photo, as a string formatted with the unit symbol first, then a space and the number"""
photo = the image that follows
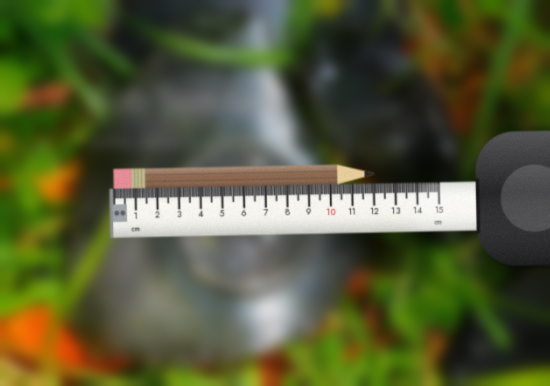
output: cm 12
